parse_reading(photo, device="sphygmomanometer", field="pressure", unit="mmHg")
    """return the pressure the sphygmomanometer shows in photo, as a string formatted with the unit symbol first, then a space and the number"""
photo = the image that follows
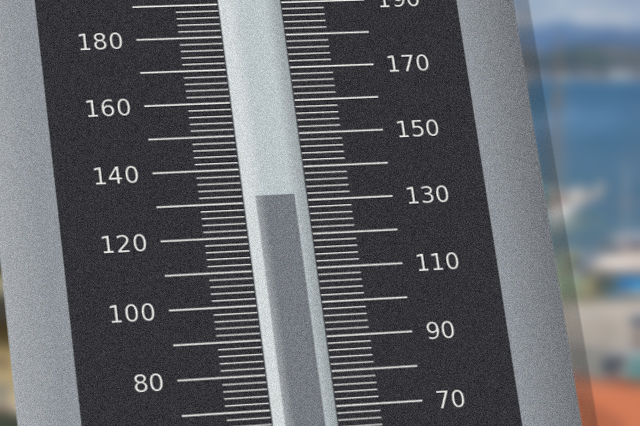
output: mmHg 132
